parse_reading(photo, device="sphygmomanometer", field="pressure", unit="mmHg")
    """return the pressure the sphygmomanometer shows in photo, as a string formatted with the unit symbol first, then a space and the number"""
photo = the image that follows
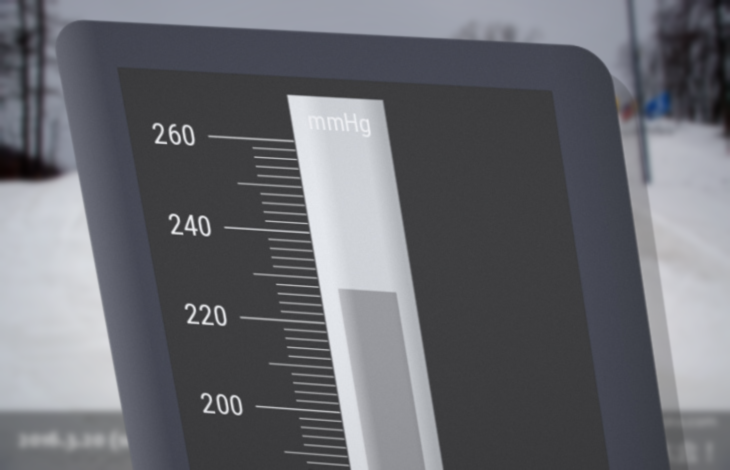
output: mmHg 228
